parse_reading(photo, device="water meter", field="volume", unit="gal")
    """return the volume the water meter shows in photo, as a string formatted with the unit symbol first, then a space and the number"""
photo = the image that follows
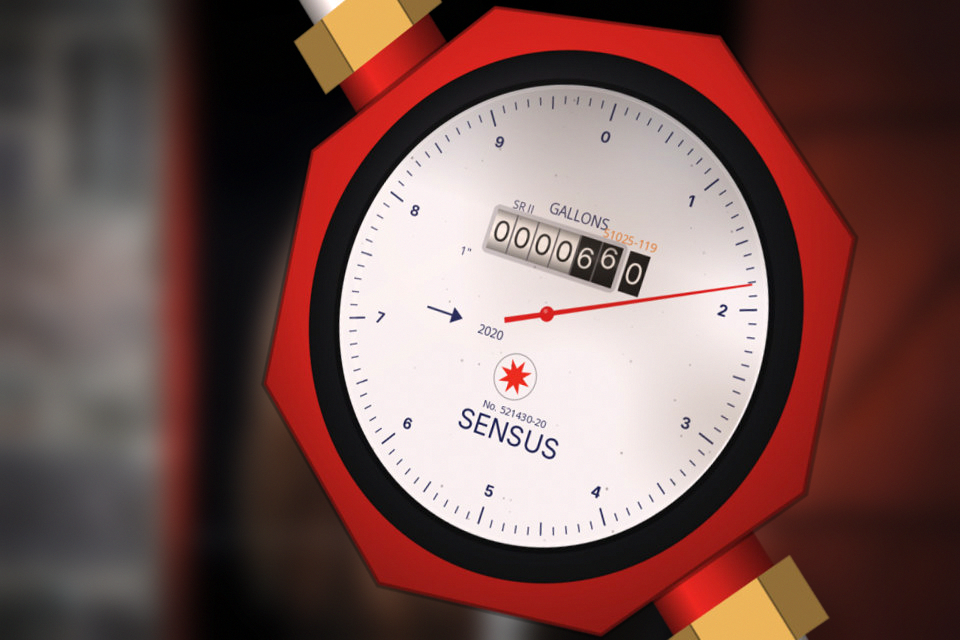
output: gal 661.8
